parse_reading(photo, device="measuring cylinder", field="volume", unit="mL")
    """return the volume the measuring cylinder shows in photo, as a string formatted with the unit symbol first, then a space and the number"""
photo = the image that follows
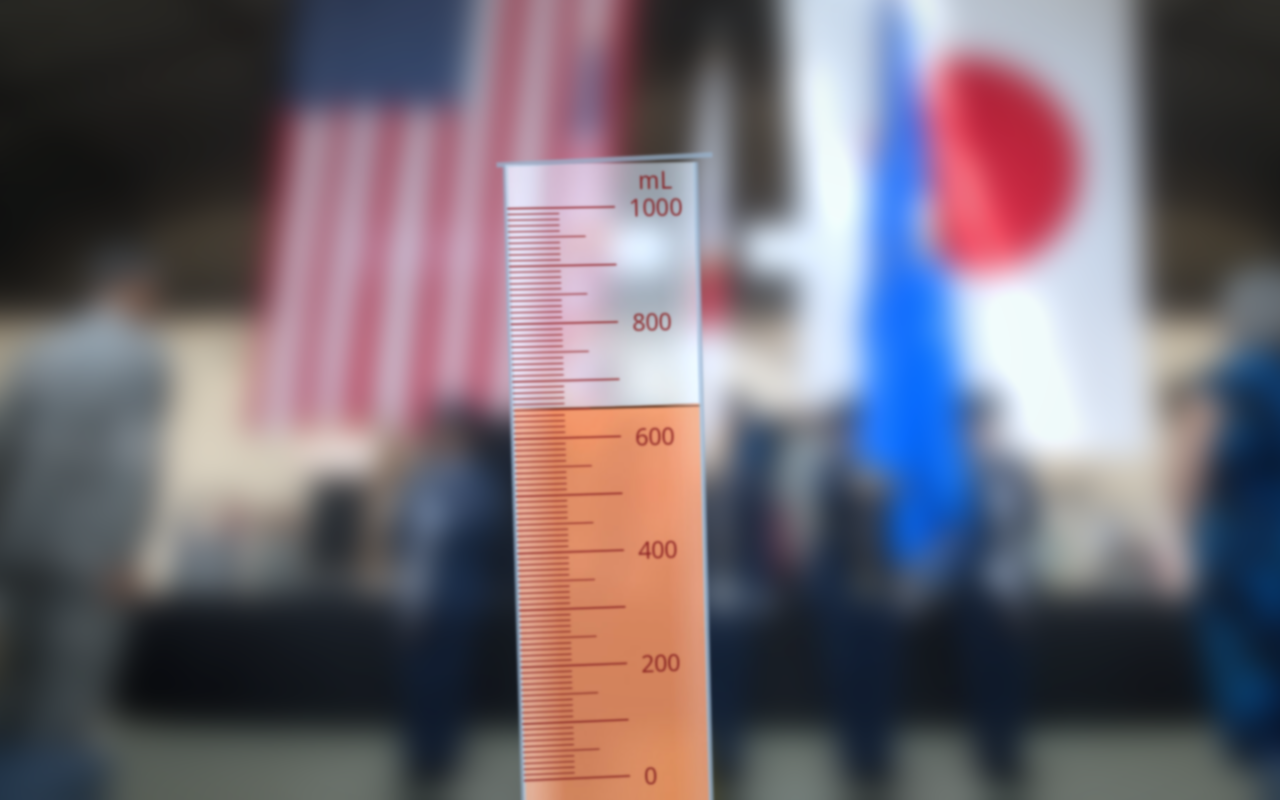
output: mL 650
